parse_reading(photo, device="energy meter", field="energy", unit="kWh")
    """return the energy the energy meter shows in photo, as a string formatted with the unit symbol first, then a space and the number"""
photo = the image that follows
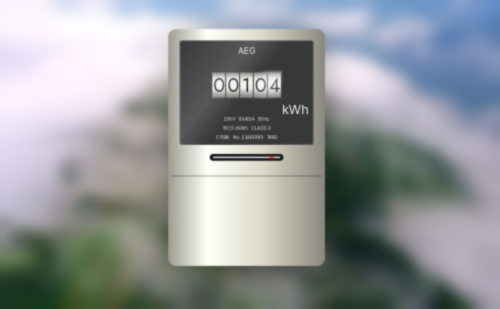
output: kWh 104
